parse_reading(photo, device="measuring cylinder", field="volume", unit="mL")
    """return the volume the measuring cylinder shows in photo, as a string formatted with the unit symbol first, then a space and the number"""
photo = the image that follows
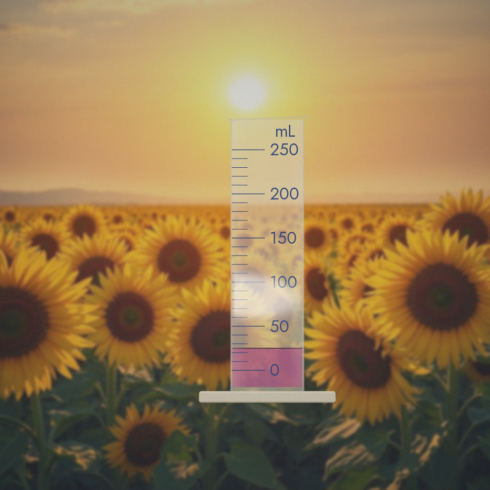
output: mL 25
